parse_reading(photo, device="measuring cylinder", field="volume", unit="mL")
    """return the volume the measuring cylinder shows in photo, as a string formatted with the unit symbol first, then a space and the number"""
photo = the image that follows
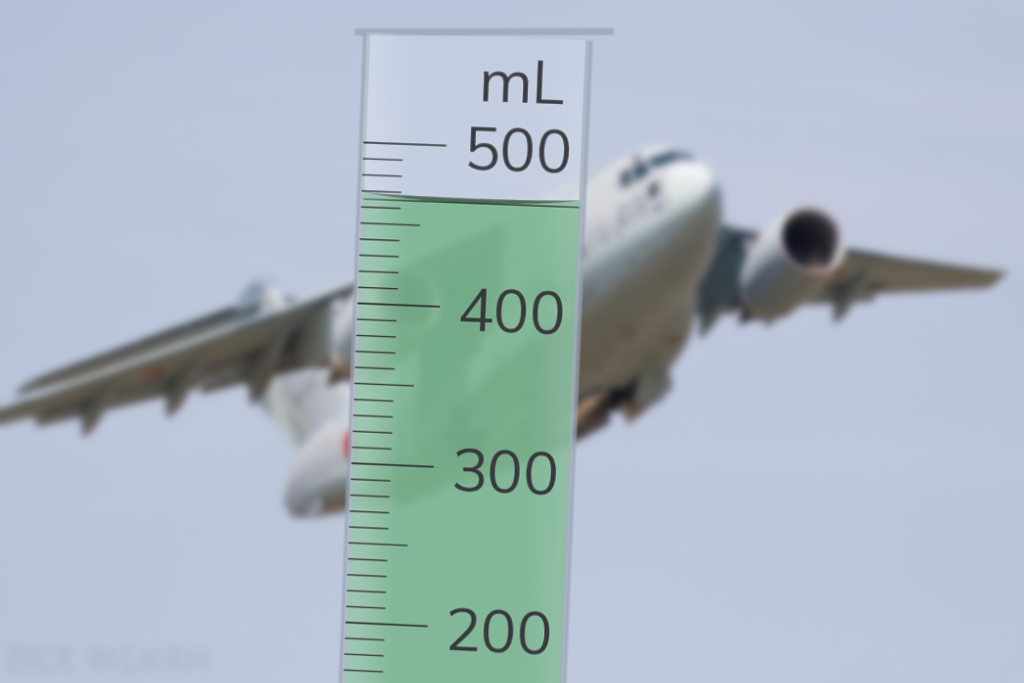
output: mL 465
